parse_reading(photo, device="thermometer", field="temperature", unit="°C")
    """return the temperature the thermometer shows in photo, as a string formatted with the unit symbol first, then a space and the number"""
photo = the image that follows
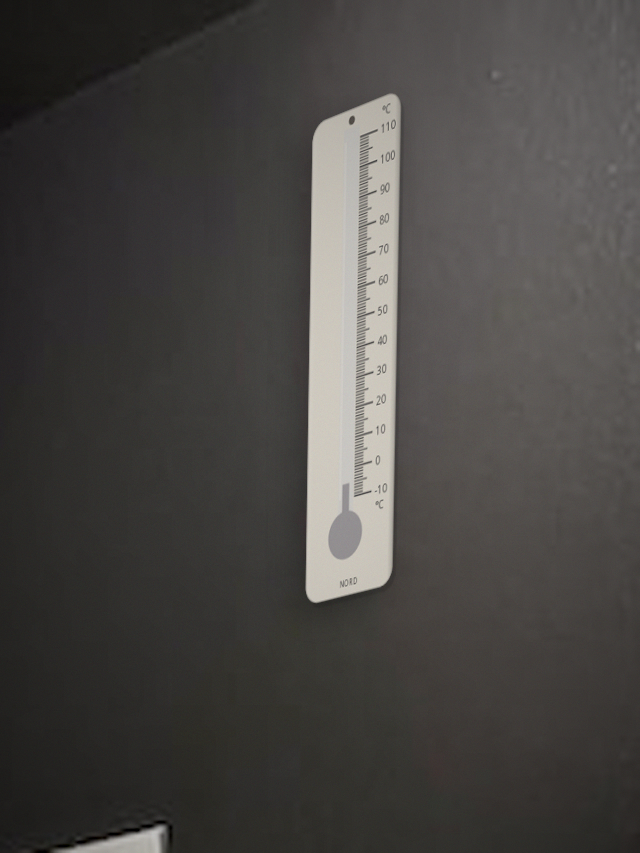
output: °C -5
